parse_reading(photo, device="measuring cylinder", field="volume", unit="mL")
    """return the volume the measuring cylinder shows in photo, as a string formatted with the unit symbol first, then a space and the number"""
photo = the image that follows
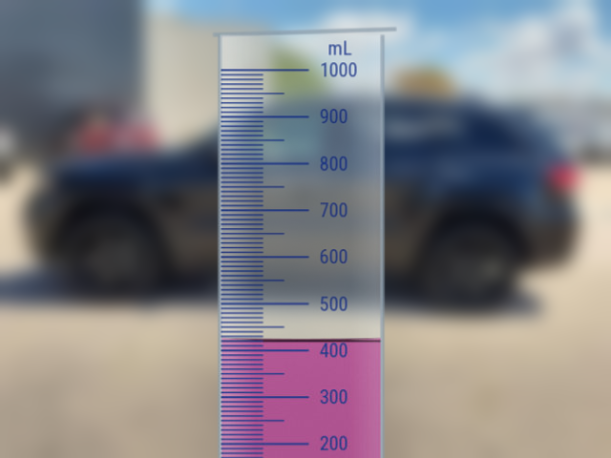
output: mL 420
